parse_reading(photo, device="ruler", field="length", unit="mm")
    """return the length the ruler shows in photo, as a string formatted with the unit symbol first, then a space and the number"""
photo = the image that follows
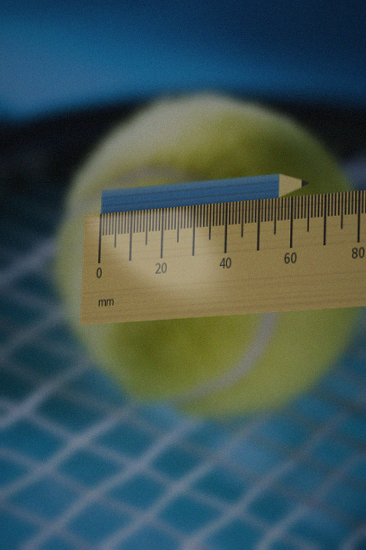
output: mm 65
